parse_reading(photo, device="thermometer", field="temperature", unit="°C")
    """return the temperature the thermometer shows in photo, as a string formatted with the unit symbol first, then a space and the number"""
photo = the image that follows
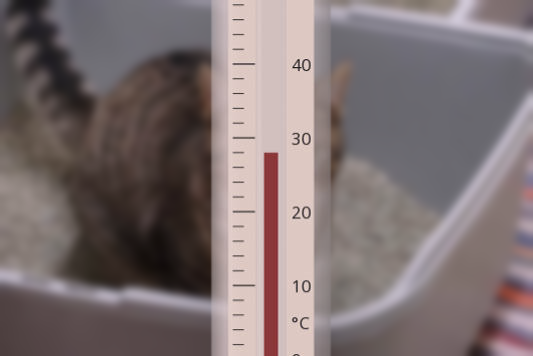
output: °C 28
